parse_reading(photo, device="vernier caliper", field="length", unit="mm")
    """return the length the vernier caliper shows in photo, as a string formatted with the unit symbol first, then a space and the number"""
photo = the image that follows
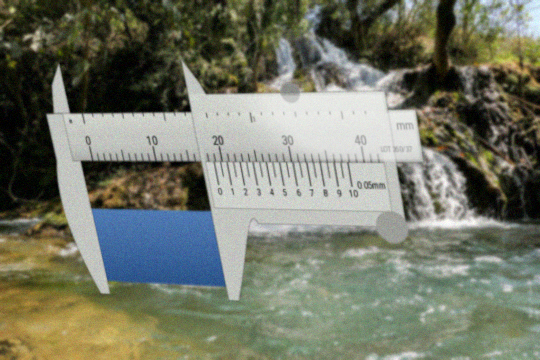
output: mm 18.8
